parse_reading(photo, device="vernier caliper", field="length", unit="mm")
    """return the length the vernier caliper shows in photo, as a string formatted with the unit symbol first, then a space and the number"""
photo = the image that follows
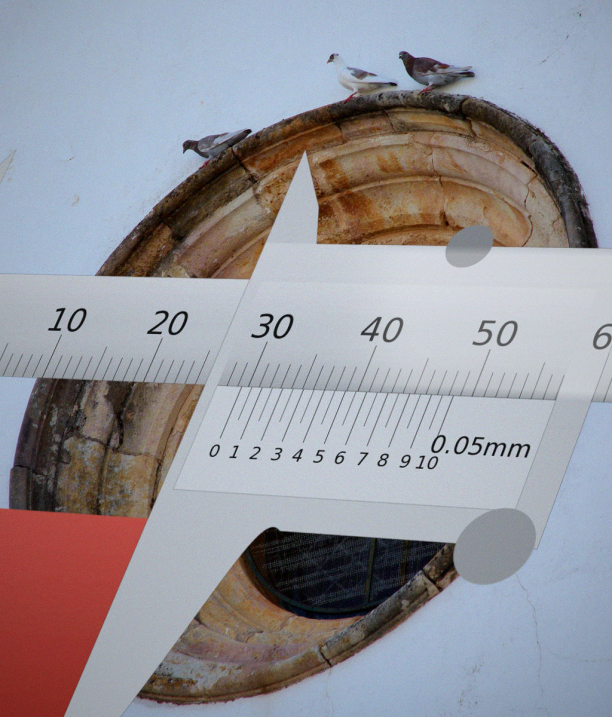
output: mm 29.4
